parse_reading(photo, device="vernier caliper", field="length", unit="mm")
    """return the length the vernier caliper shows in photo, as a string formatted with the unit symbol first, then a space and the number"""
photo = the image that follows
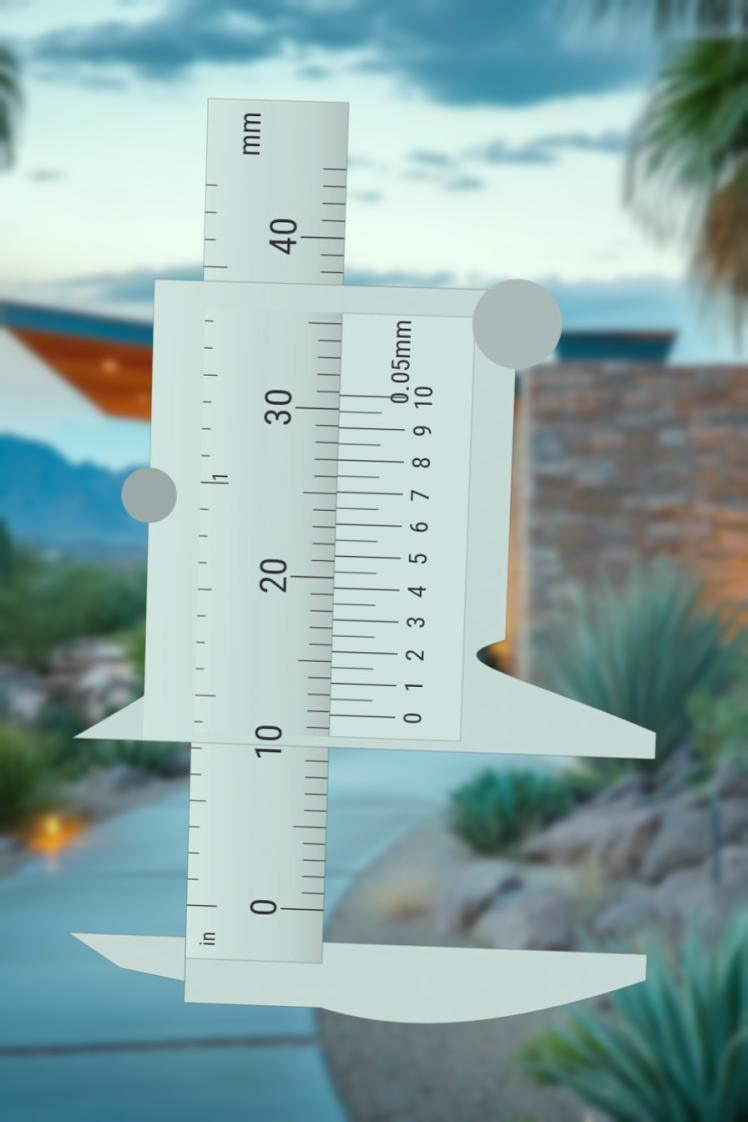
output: mm 11.8
